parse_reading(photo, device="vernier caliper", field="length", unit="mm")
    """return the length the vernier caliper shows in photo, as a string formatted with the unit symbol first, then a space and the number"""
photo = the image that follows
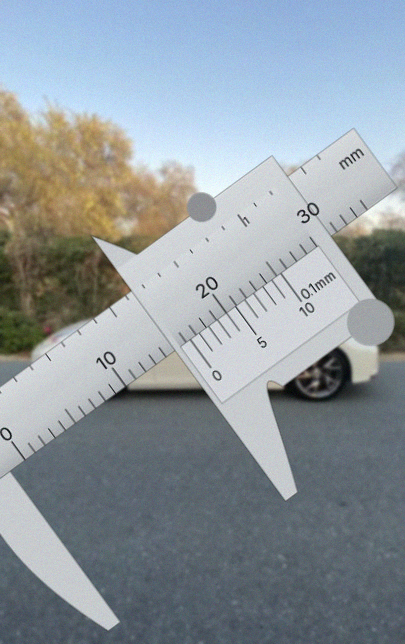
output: mm 16.4
